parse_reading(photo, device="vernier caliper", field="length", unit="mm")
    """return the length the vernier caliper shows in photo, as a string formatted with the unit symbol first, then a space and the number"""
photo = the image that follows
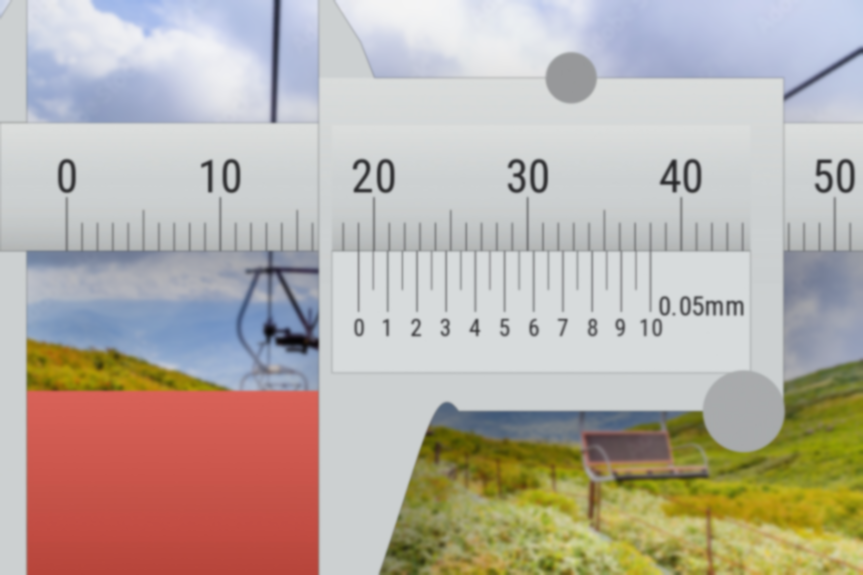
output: mm 19.0
